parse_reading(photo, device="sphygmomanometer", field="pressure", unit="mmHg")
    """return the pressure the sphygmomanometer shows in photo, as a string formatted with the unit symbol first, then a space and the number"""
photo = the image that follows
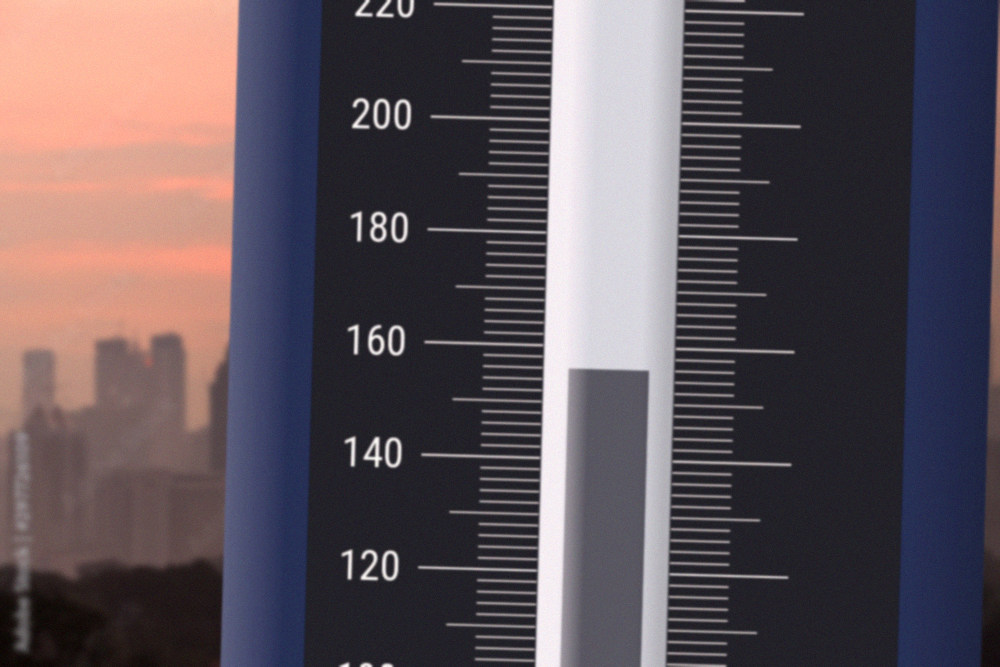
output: mmHg 156
